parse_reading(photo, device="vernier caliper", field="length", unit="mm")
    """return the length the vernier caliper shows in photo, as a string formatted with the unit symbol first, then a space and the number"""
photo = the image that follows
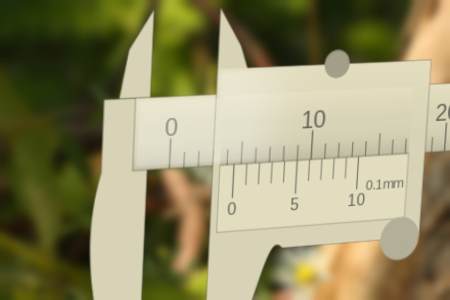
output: mm 4.5
